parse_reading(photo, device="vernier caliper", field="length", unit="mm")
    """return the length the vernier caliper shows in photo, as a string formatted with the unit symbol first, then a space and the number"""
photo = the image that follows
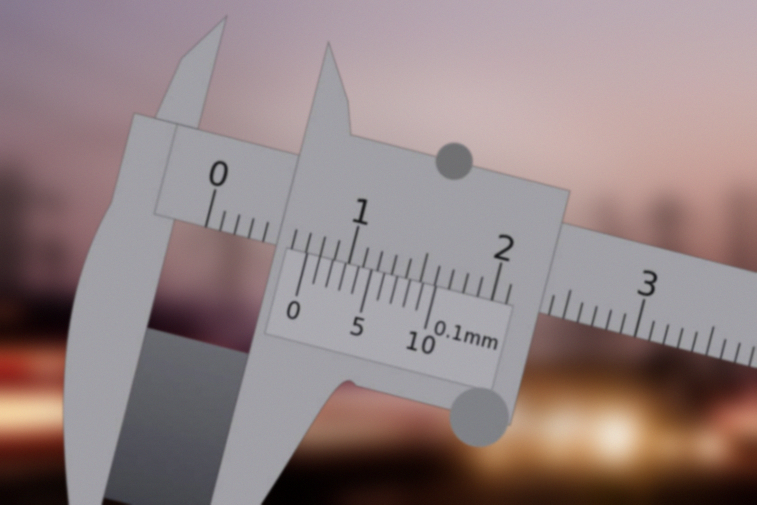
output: mm 7.1
